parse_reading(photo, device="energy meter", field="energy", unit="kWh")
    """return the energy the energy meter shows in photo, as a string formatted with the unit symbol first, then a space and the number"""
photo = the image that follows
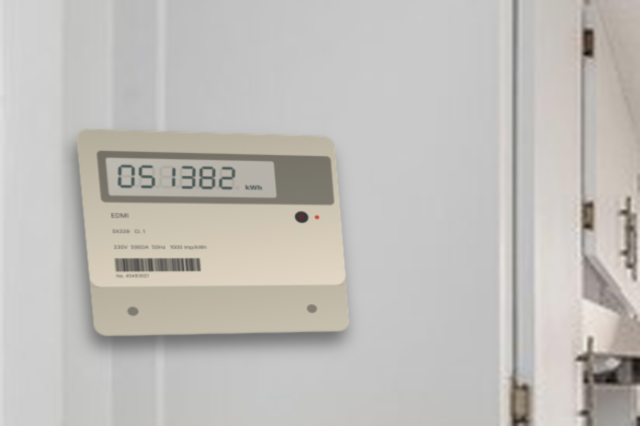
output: kWh 51382
